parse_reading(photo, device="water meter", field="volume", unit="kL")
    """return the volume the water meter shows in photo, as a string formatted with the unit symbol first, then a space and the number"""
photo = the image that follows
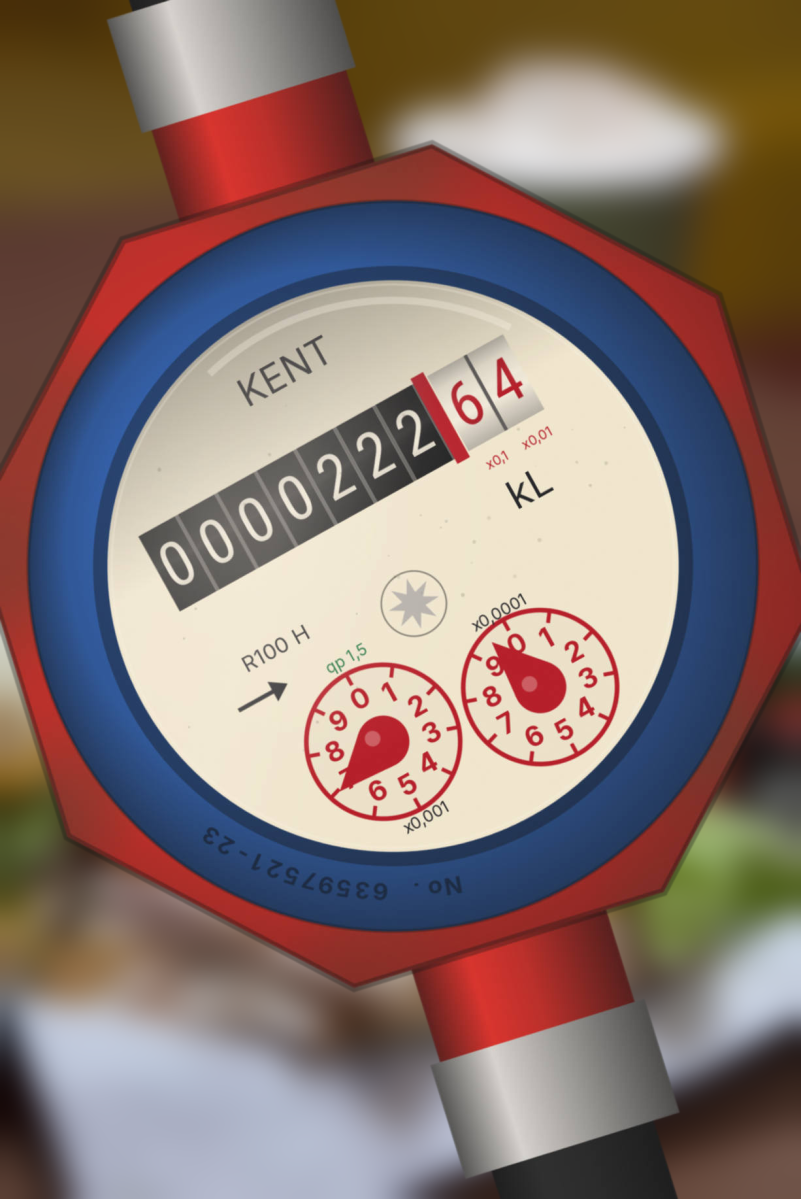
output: kL 222.6469
